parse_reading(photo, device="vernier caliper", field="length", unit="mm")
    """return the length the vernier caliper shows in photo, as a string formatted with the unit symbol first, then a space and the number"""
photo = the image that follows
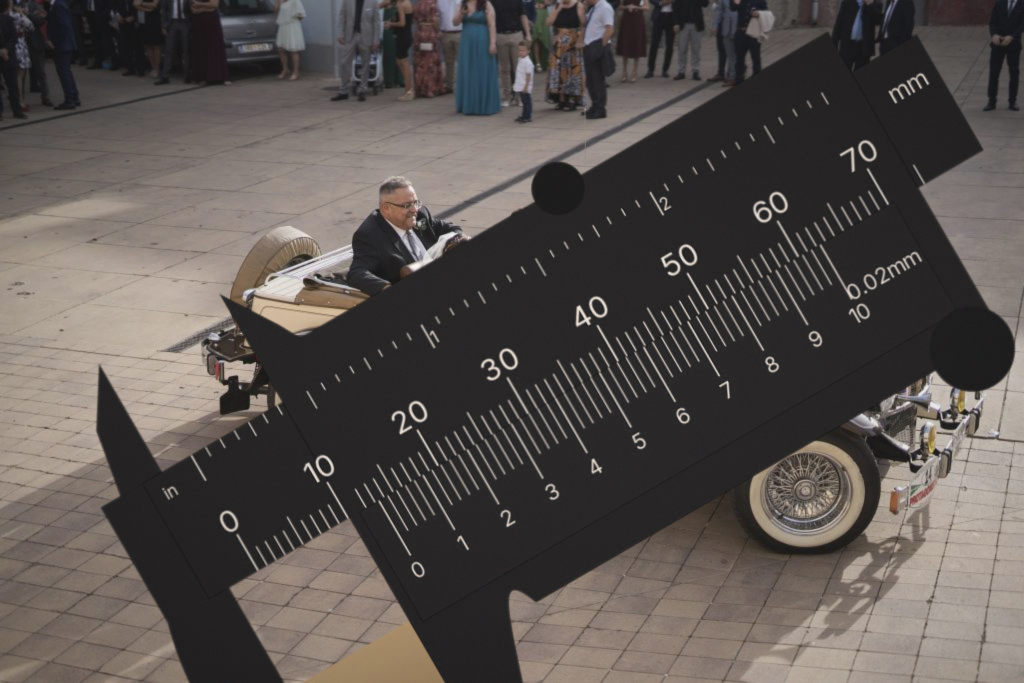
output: mm 13.4
